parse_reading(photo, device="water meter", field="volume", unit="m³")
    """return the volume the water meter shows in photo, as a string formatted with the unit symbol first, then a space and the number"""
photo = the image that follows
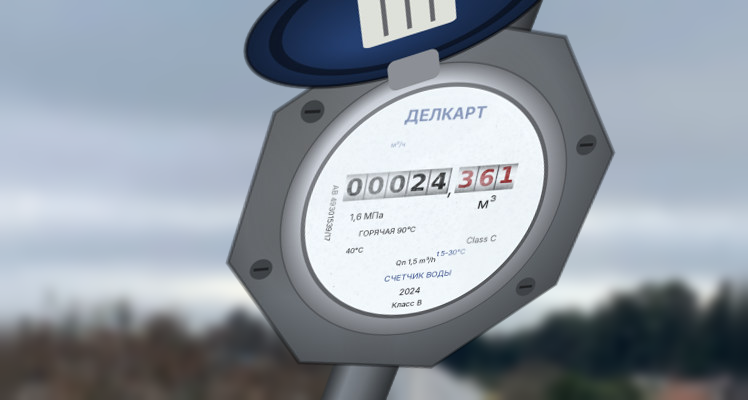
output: m³ 24.361
